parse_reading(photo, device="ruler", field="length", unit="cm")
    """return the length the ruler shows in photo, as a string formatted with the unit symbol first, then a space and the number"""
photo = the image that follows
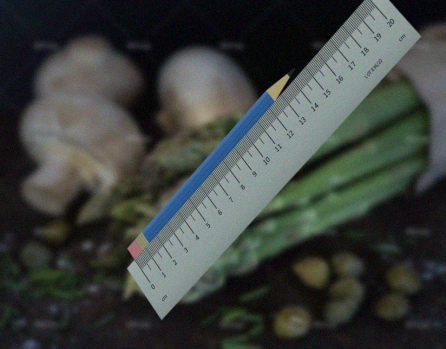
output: cm 14.5
